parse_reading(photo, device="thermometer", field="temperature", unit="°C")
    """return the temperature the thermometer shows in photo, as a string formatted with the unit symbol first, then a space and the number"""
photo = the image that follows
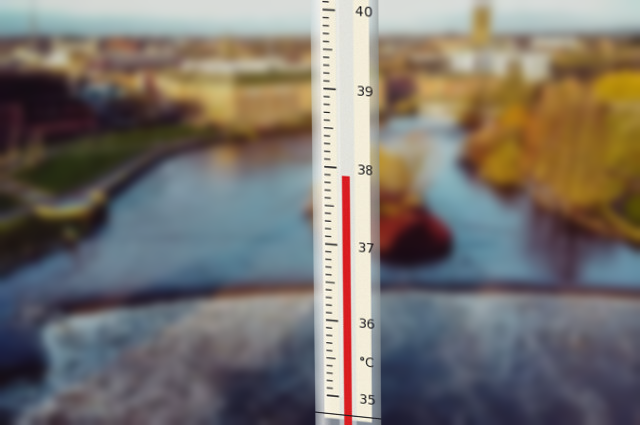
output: °C 37.9
